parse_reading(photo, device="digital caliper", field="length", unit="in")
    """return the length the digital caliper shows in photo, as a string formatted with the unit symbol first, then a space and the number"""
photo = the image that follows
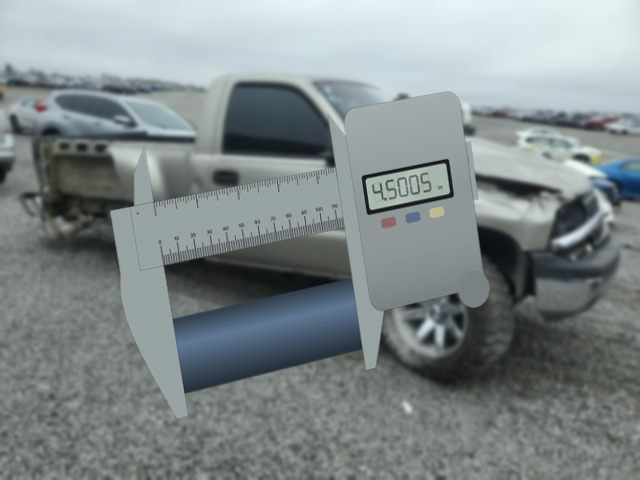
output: in 4.5005
